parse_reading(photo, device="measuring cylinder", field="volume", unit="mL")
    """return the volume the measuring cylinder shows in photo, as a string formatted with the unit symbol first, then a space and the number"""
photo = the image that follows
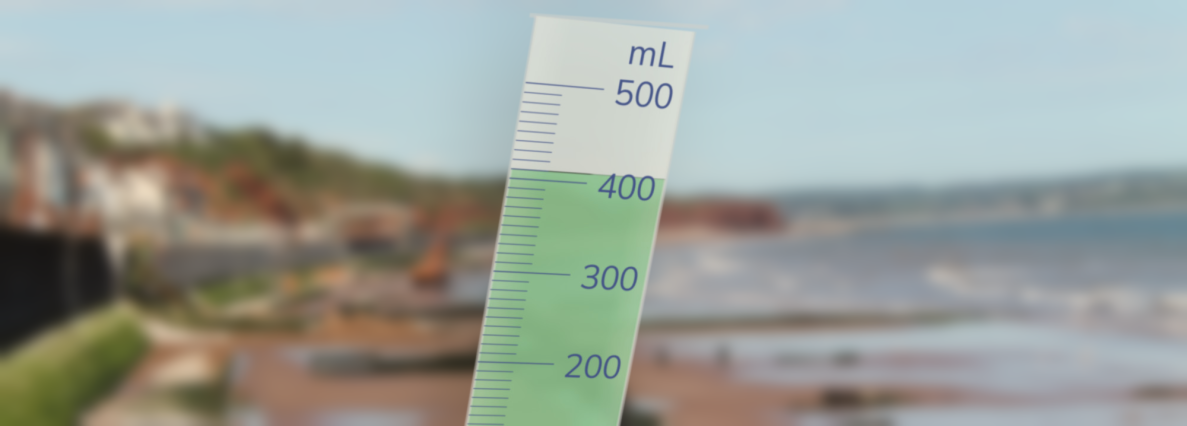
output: mL 410
